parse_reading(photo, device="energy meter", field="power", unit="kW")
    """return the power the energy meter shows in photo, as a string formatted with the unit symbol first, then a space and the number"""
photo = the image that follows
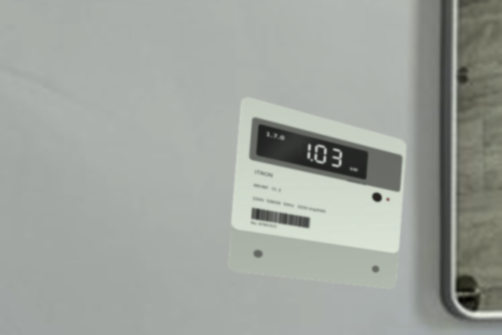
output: kW 1.03
